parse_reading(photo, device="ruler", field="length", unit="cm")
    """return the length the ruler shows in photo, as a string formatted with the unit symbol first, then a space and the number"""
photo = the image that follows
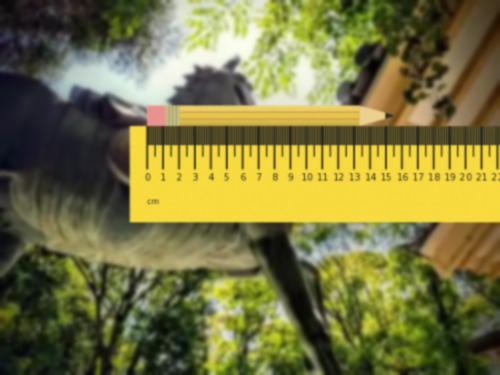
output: cm 15.5
